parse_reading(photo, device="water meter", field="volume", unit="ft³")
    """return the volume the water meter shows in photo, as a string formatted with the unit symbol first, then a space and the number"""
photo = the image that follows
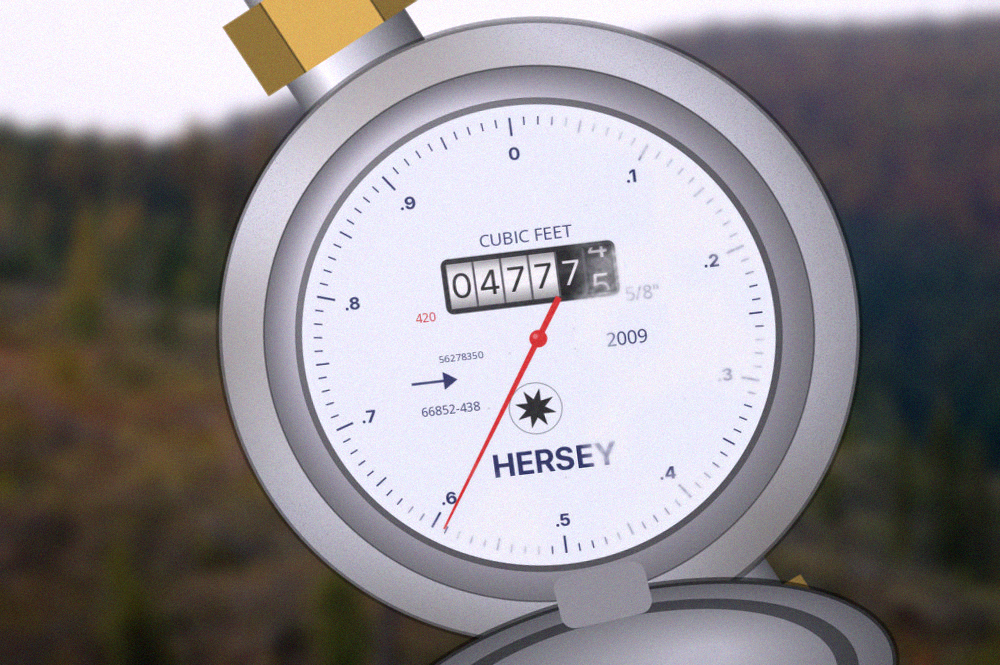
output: ft³ 47774.59
